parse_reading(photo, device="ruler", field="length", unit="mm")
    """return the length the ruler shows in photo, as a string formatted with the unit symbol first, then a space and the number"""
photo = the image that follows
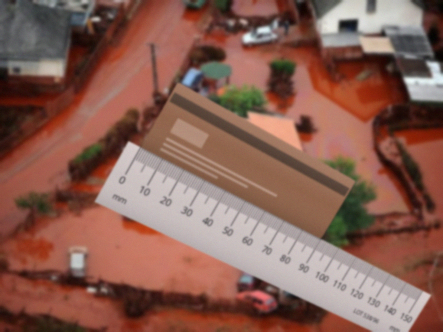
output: mm 90
